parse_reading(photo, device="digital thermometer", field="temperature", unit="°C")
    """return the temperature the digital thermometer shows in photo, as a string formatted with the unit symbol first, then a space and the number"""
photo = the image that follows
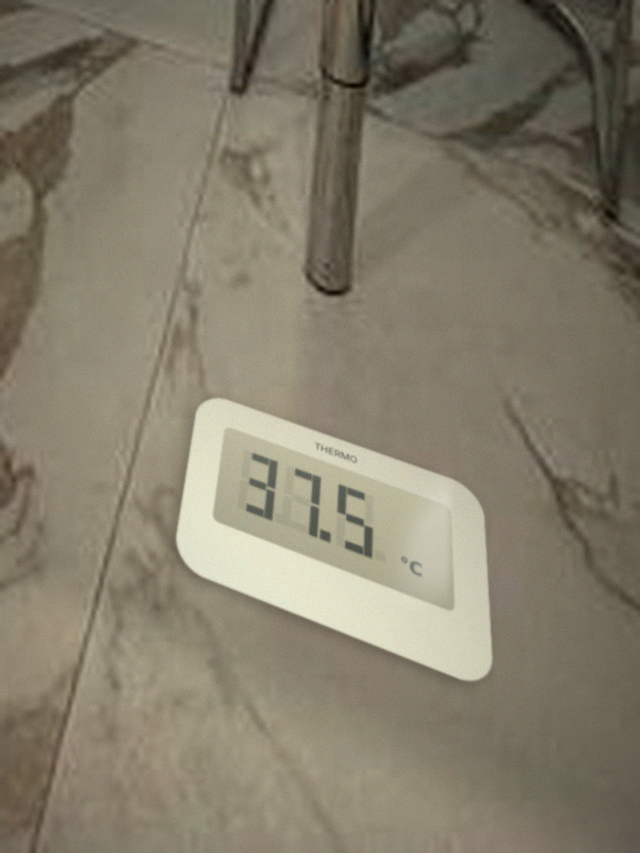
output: °C 37.5
